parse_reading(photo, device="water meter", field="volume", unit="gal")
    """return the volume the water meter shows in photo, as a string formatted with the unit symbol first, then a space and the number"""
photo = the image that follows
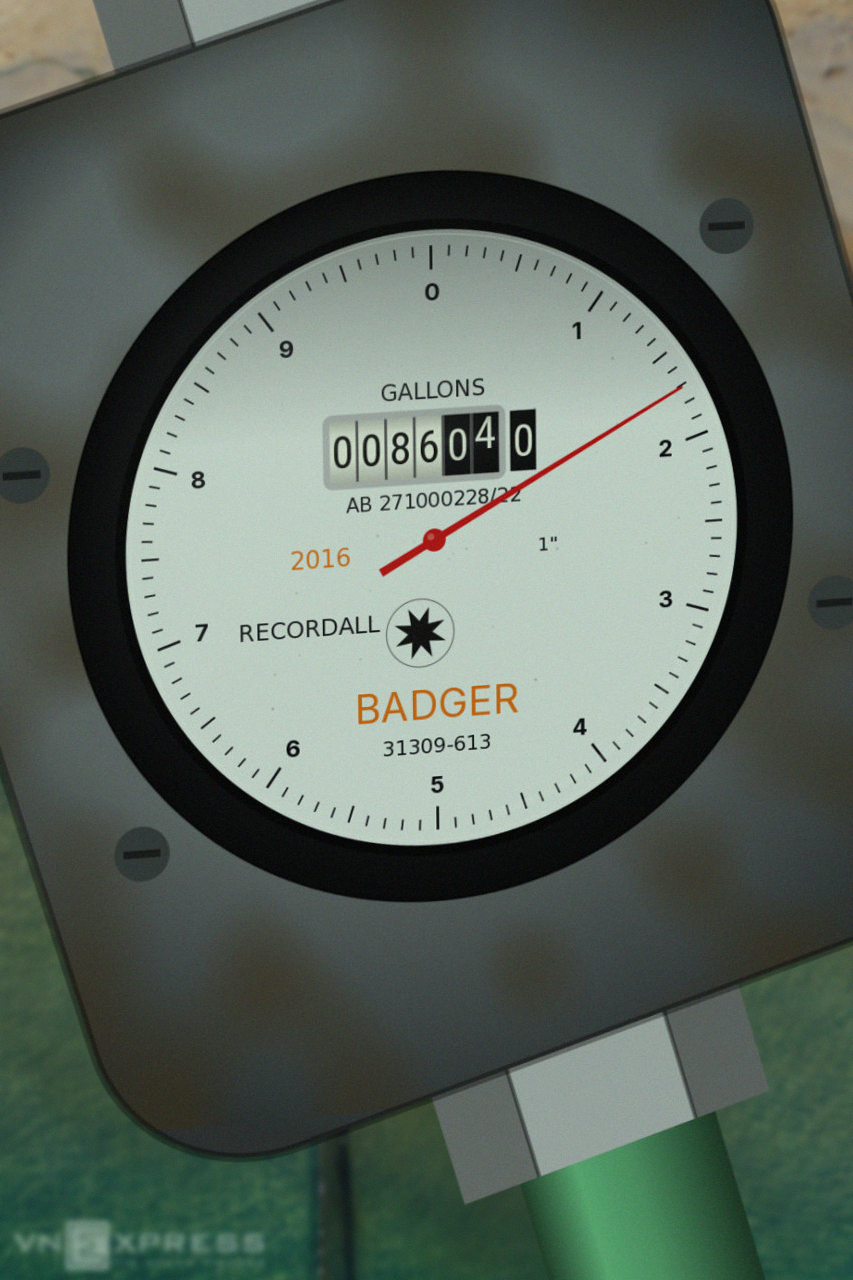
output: gal 86041.7
